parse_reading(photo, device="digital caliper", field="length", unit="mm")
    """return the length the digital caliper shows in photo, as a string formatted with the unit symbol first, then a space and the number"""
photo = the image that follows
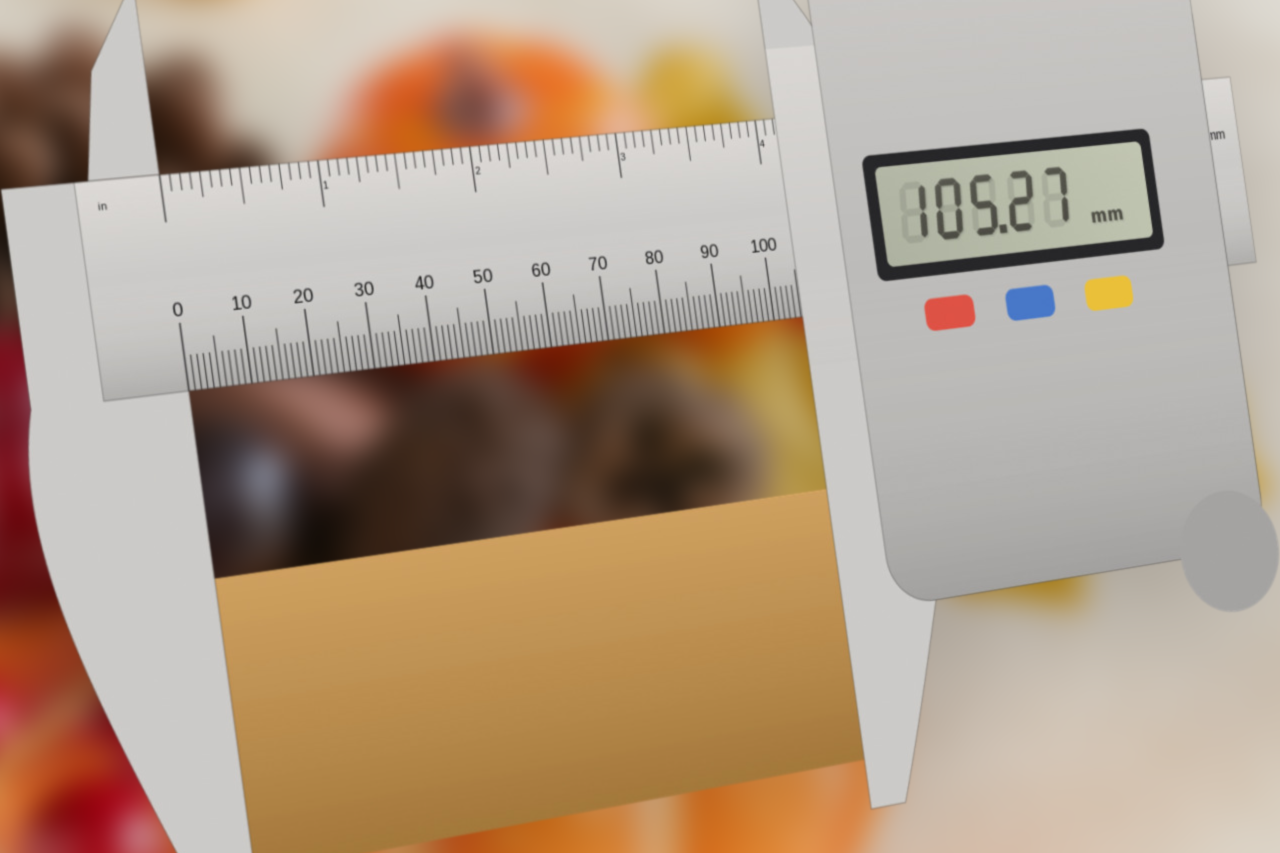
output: mm 105.27
